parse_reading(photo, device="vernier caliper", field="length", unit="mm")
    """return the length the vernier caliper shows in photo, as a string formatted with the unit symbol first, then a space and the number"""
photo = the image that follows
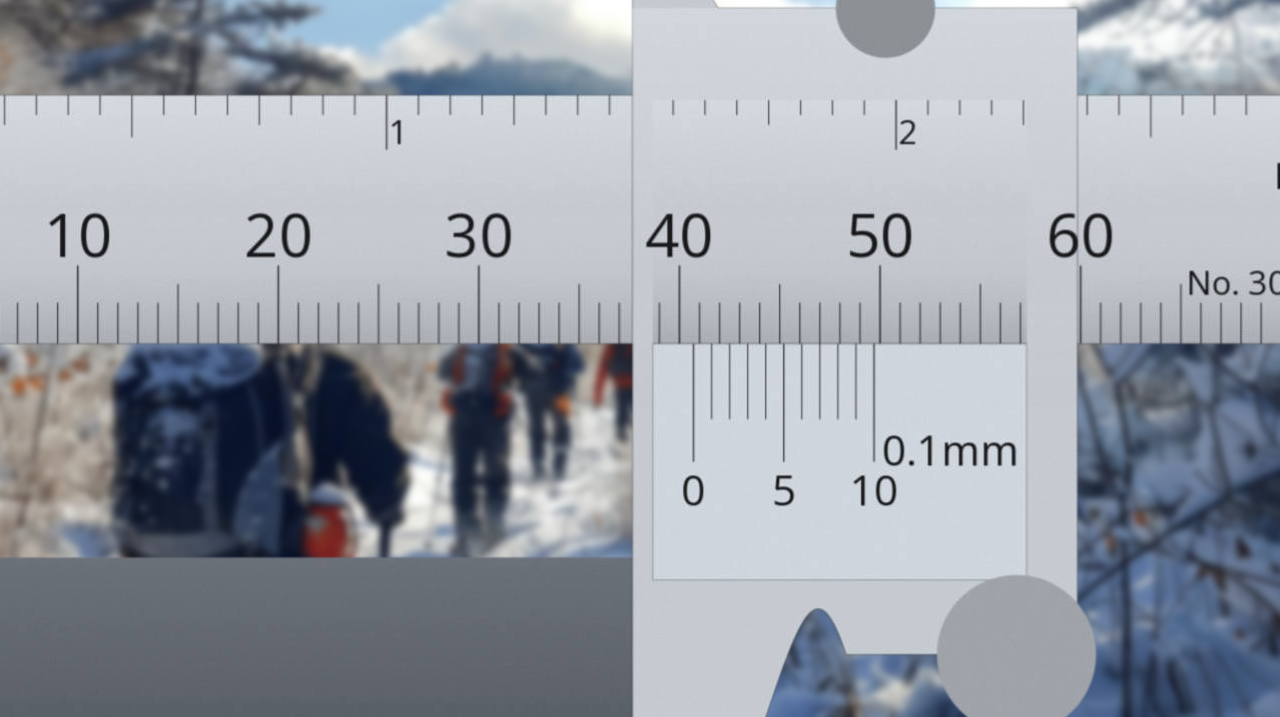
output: mm 40.7
